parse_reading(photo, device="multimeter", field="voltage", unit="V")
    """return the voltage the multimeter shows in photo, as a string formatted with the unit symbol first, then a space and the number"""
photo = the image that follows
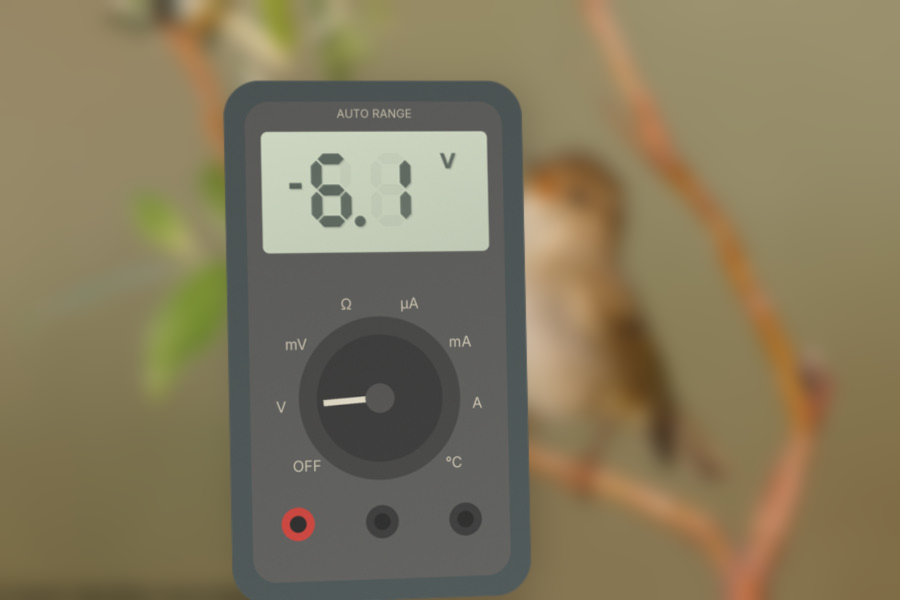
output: V -6.1
